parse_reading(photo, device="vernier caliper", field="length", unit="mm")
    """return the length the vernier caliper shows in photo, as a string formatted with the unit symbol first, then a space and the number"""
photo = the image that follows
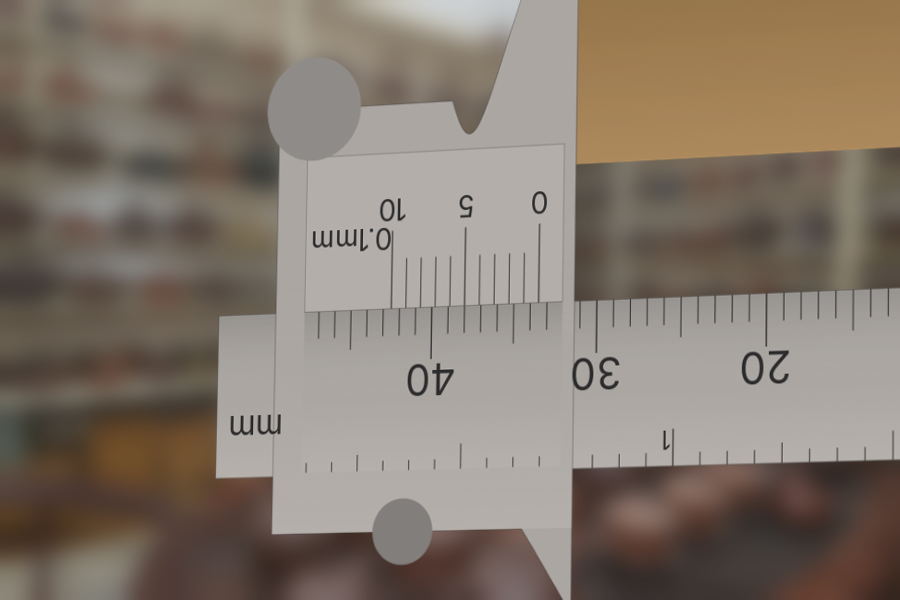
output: mm 33.5
